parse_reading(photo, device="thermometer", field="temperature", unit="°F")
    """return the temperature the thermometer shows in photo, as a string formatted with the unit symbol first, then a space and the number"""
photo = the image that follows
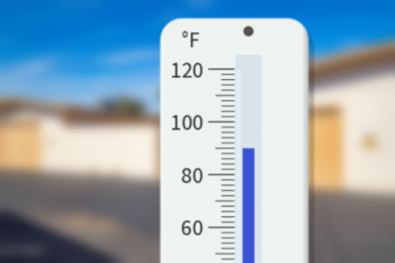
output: °F 90
